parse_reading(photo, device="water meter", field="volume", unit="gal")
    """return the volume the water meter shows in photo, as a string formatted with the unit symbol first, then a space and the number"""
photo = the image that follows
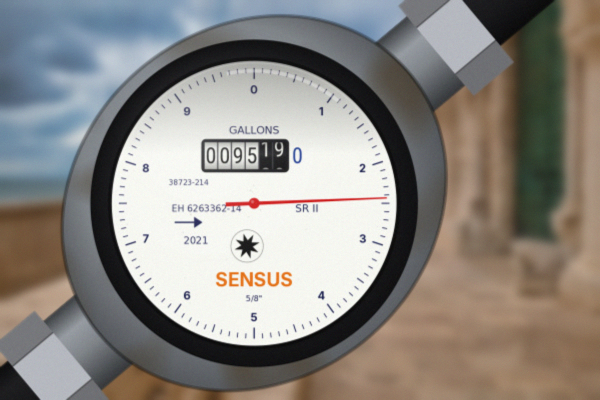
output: gal 95192.4
